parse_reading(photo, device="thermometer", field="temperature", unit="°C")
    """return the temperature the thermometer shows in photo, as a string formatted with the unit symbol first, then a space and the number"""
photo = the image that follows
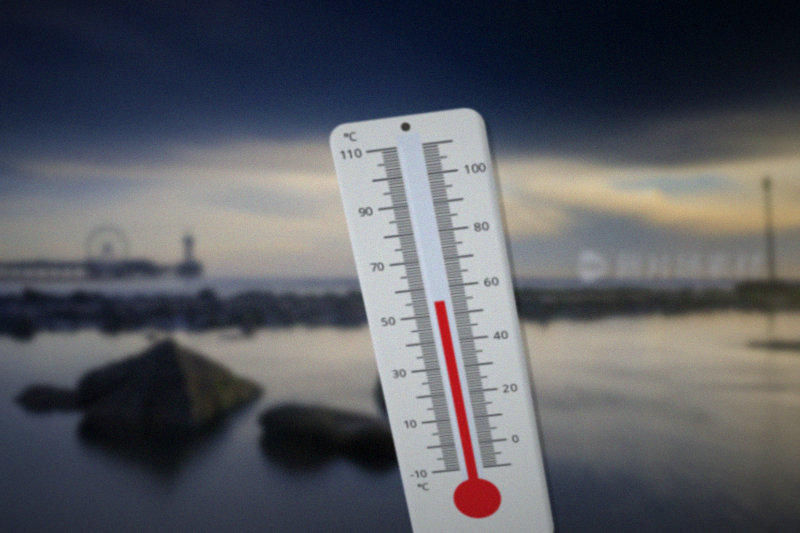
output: °C 55
